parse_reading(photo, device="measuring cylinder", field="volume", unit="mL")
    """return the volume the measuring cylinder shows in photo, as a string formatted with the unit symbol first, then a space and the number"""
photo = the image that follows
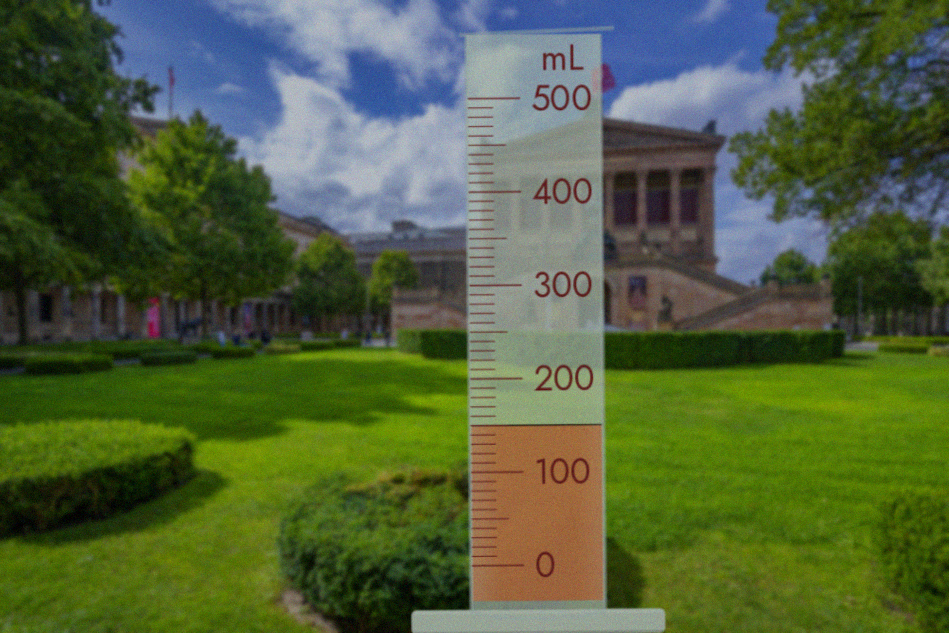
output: mL 150
